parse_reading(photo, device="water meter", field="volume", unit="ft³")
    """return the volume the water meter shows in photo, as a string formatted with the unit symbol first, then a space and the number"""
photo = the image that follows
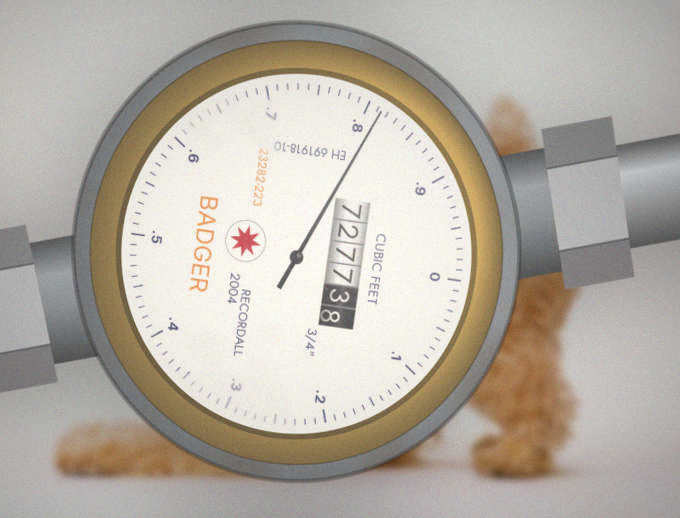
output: ft³ 727737.81
